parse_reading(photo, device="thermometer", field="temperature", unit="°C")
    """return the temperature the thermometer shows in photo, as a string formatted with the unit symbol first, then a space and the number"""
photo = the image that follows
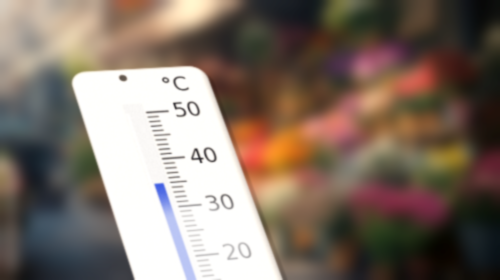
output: °C 35
